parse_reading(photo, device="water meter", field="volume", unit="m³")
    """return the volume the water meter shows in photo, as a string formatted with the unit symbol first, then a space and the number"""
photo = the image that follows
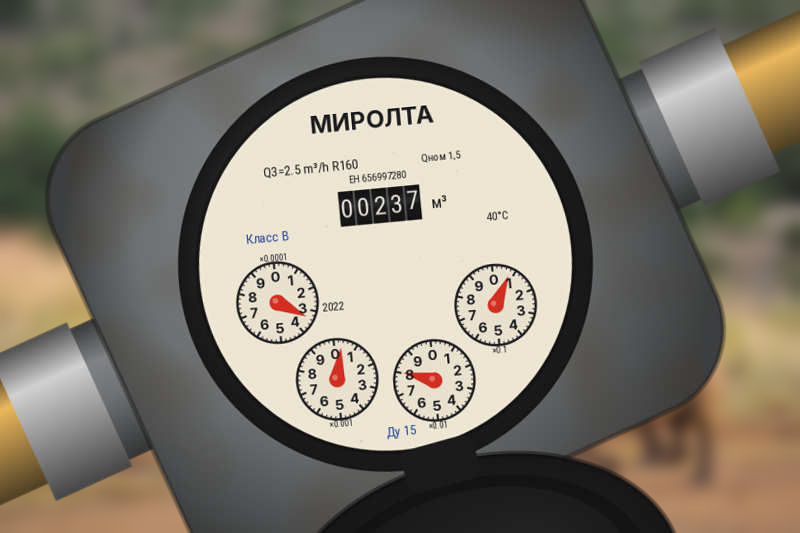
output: m³ 237.0803
